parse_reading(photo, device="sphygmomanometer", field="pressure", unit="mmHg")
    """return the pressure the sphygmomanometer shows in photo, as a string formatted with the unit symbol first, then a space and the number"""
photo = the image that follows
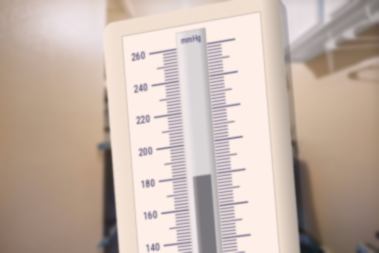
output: mmHg 180
